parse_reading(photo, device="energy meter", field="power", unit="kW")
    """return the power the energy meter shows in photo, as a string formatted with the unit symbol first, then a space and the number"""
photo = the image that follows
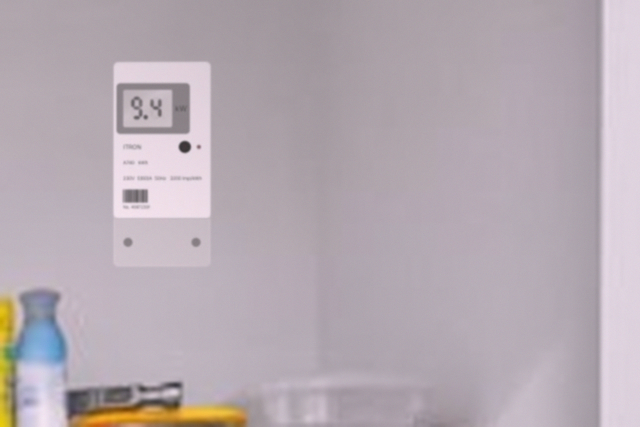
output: kW 9.4
